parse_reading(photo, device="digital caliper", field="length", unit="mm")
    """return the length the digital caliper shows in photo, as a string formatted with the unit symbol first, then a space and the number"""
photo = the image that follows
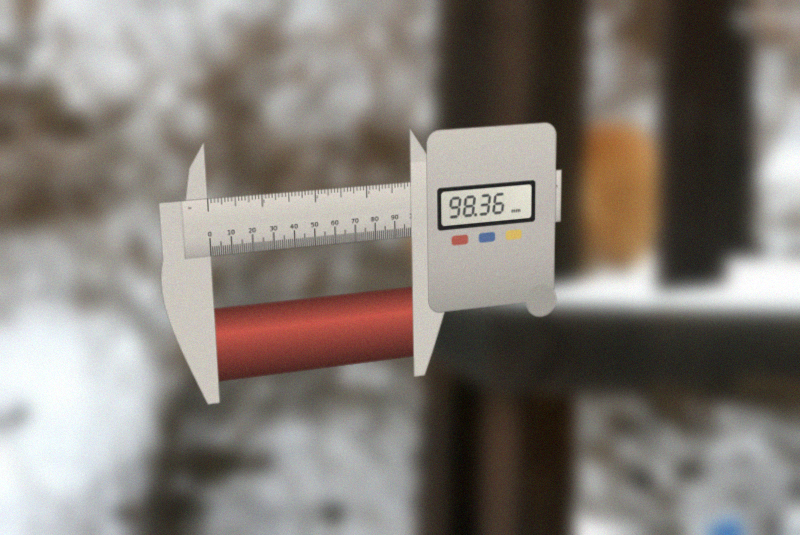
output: mm 98.36
